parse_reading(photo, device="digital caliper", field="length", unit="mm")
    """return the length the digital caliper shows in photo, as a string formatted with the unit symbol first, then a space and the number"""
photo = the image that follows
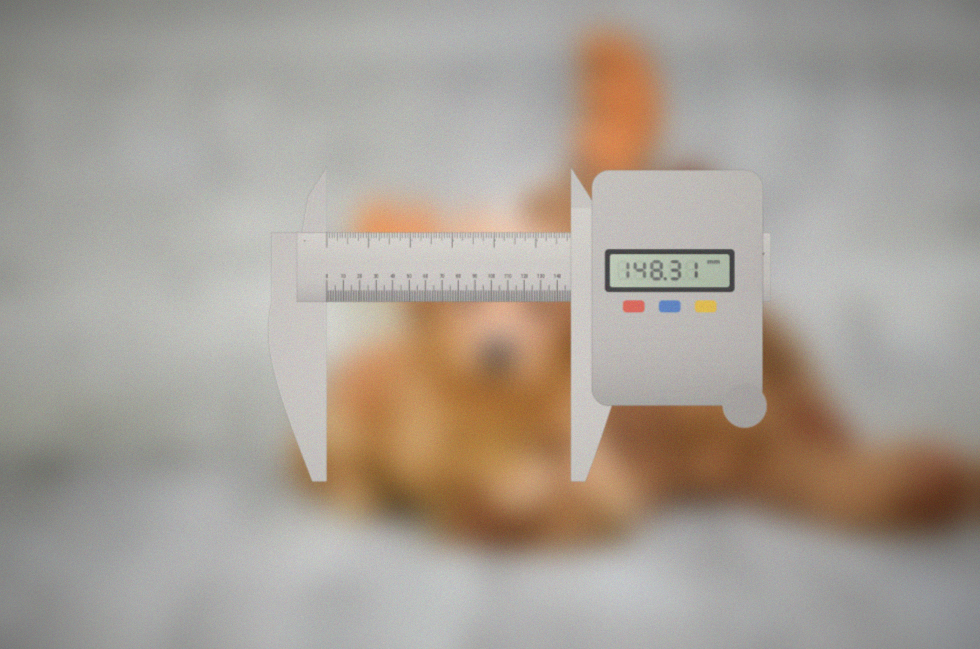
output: mm 148.31
